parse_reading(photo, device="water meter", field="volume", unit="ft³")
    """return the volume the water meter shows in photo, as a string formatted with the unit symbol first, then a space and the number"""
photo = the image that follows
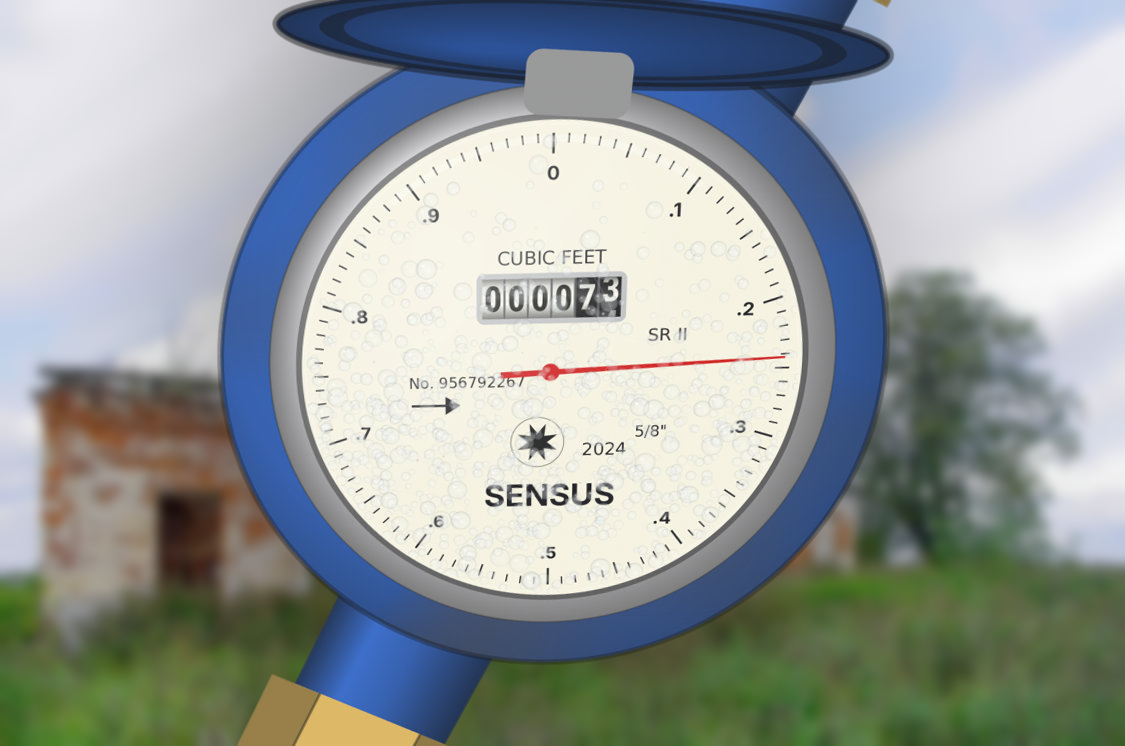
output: ft³ 73.24
